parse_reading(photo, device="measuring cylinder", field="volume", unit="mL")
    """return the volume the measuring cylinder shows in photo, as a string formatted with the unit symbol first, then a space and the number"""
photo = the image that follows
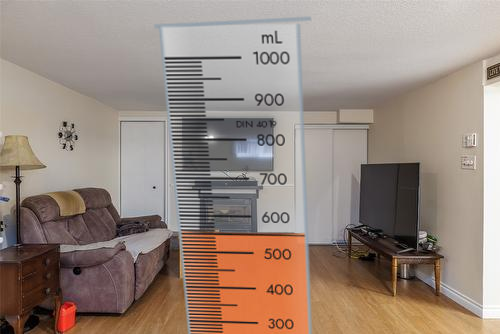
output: mL 550
